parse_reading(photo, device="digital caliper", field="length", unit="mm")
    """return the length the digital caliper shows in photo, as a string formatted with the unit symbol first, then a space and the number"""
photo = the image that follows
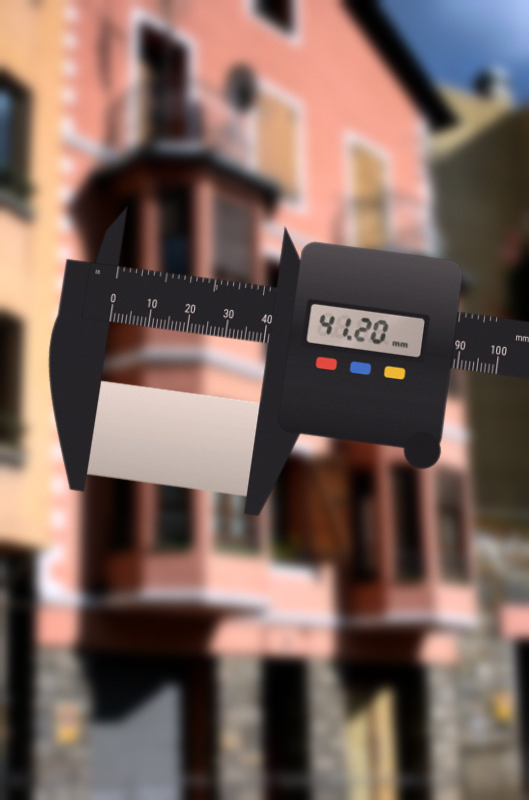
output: mm 41.20
